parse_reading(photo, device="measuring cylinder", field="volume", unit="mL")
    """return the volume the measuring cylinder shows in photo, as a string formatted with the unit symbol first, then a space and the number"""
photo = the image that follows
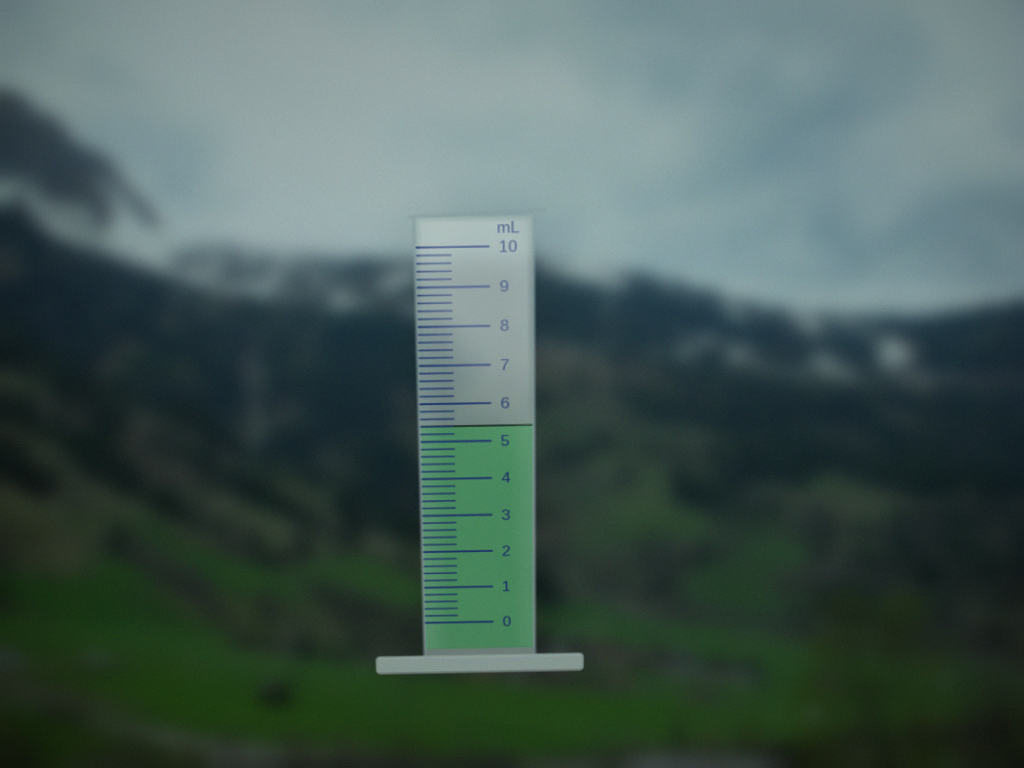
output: mL 5.4
